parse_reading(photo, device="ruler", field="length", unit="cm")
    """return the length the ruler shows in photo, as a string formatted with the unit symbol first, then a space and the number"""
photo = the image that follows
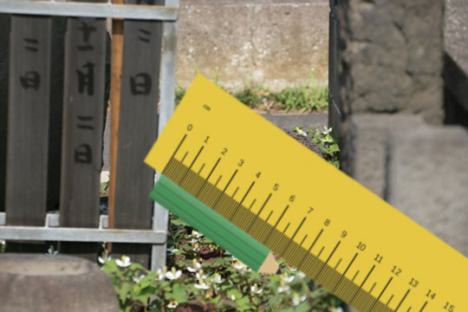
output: cm 7.5
